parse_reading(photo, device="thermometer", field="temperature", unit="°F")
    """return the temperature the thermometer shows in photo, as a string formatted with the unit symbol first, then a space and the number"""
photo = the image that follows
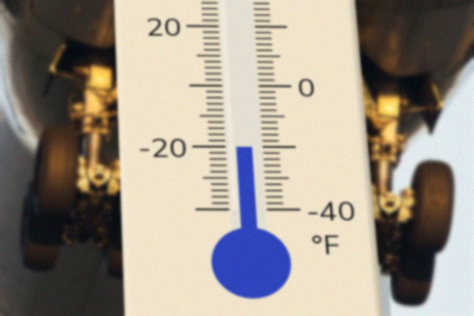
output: °F -20
